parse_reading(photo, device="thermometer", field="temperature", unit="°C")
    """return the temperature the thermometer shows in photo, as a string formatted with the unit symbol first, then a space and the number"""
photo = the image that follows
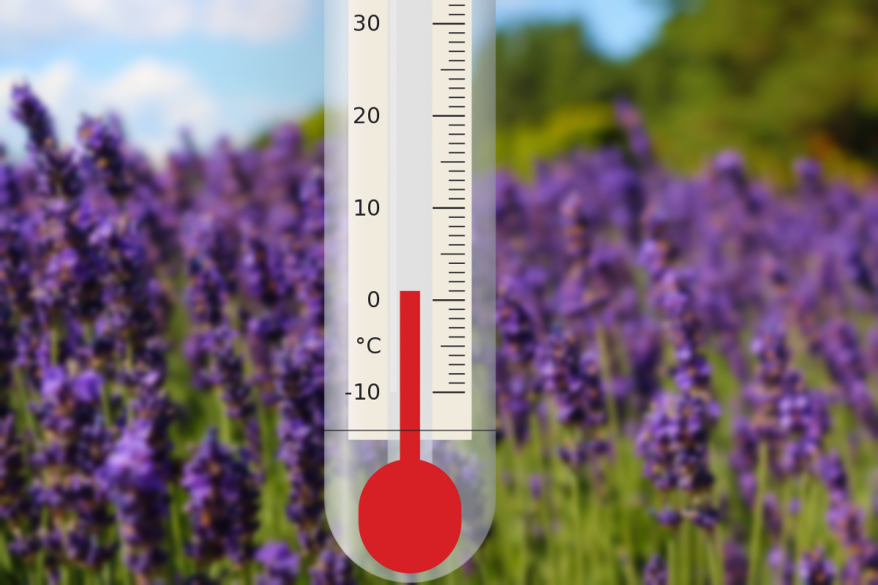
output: °C 1
